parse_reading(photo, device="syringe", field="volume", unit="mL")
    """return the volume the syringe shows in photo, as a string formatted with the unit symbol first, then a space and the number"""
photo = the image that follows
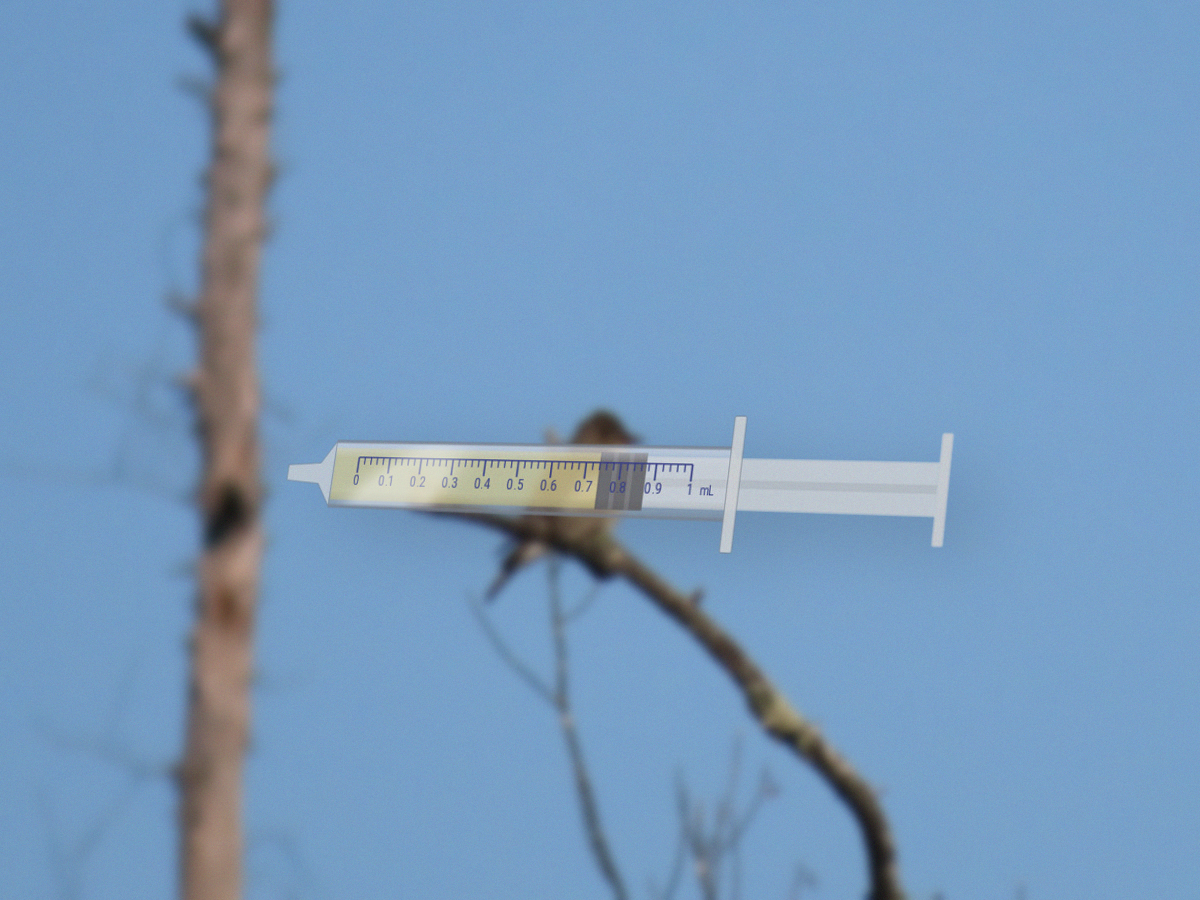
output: mL 0.74
